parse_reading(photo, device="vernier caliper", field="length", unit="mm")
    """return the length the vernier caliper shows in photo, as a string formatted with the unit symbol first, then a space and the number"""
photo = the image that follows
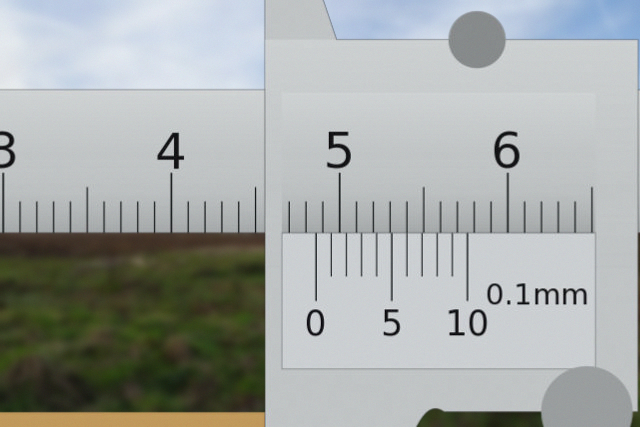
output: mm 48.6
